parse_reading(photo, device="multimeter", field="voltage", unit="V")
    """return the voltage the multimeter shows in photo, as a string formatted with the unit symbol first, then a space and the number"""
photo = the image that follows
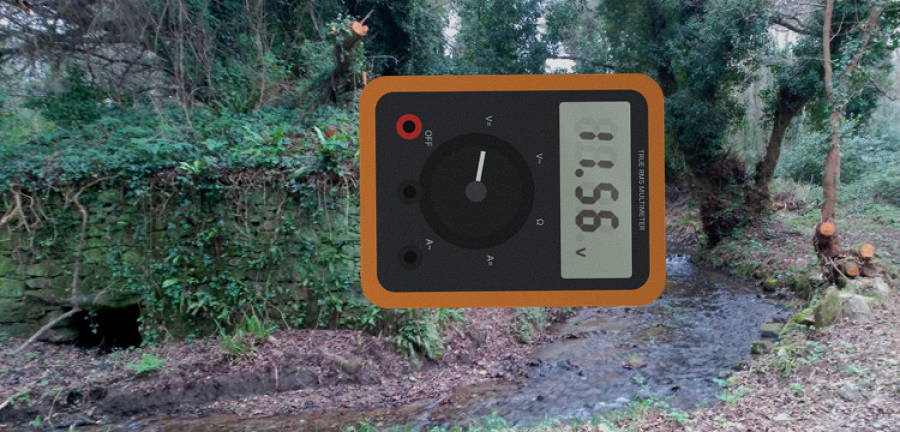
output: V 11.56
